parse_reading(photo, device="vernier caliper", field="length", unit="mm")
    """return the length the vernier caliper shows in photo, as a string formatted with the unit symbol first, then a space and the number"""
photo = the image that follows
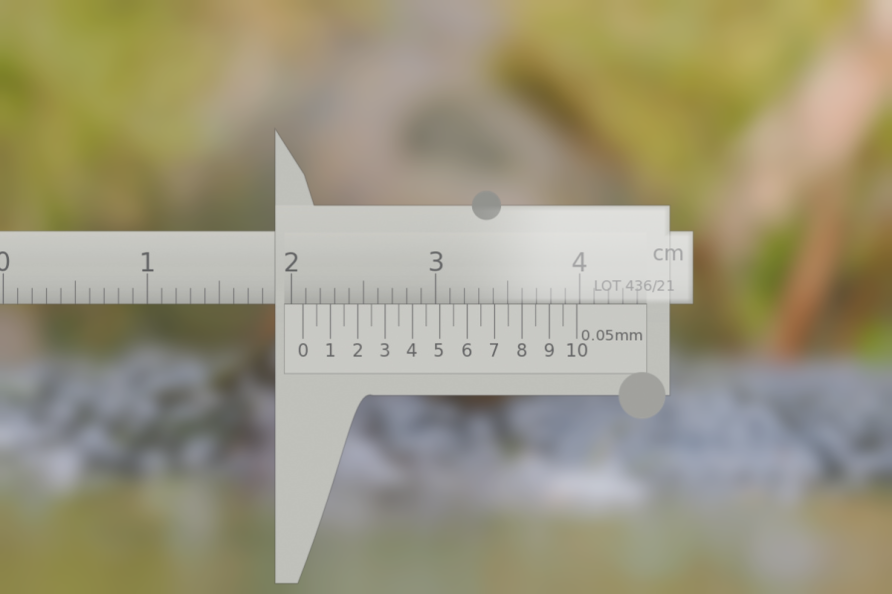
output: mm 20.8
